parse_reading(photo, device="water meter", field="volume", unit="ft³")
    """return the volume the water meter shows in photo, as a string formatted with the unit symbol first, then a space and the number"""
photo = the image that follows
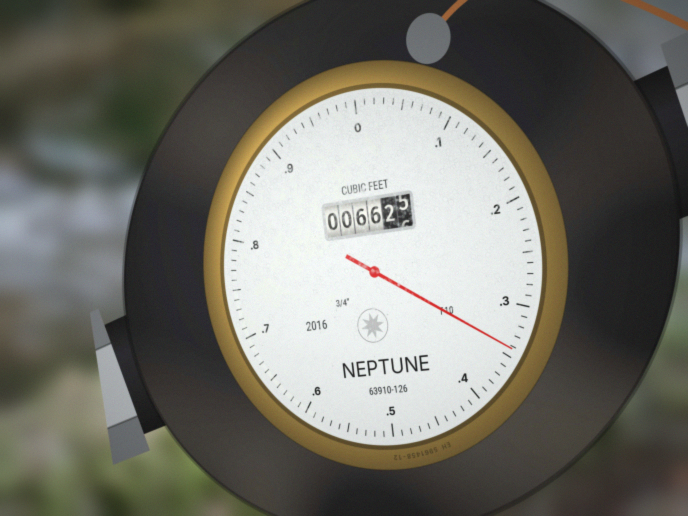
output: ft³ 6625.34
